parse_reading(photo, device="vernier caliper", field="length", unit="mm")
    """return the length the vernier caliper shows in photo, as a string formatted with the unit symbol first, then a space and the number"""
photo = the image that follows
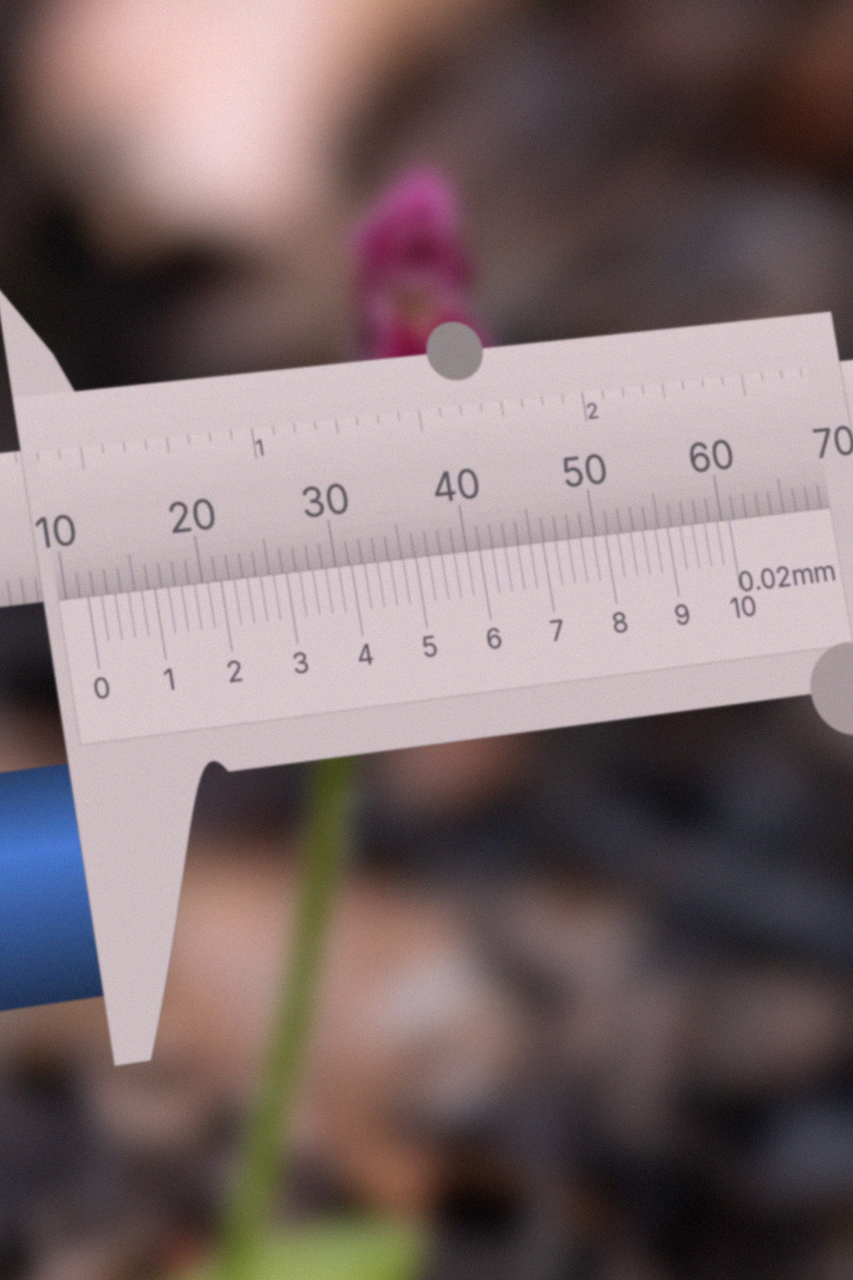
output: mm 11.6
